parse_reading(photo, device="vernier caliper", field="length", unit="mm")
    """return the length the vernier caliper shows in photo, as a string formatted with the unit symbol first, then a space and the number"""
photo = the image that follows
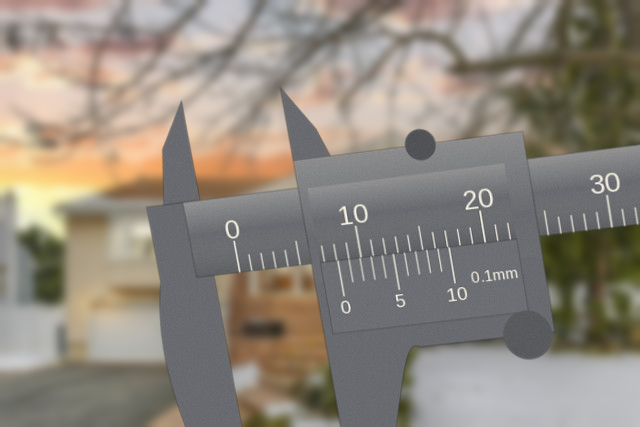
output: mm 8.1
